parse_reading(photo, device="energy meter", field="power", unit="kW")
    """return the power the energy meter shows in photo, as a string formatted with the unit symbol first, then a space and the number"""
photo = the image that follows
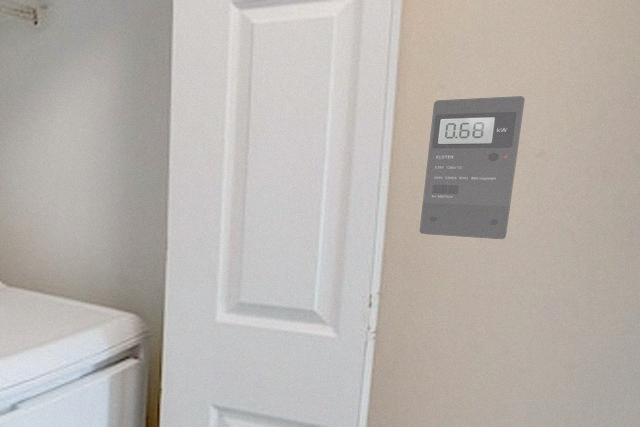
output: kW 0.68
